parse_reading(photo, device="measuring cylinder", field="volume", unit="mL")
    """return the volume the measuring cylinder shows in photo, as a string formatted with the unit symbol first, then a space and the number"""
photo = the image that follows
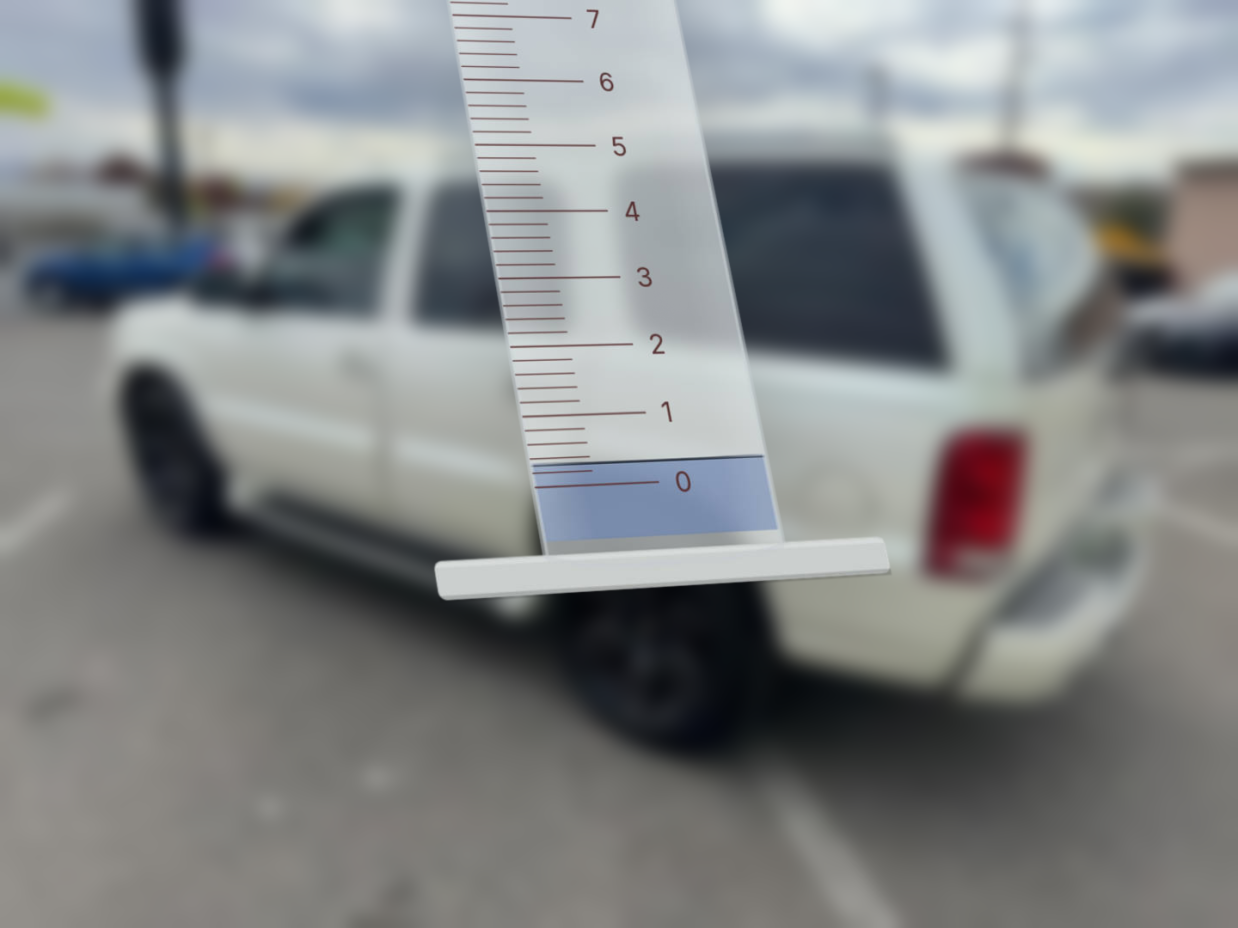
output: mL 0.3
